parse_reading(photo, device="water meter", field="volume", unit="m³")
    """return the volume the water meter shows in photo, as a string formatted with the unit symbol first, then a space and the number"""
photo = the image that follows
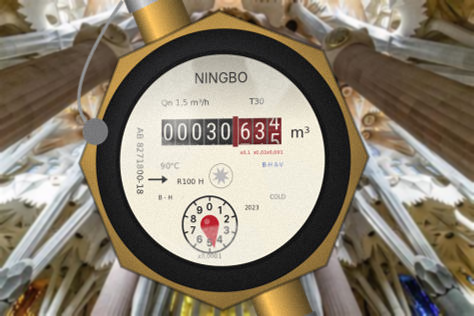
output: m³ 30.6344
